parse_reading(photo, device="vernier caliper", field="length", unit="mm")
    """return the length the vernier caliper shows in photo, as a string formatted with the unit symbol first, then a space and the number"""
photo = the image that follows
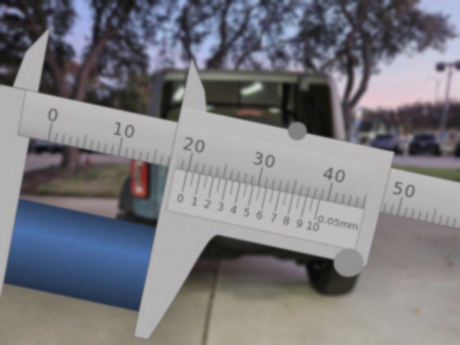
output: mm 19.8
